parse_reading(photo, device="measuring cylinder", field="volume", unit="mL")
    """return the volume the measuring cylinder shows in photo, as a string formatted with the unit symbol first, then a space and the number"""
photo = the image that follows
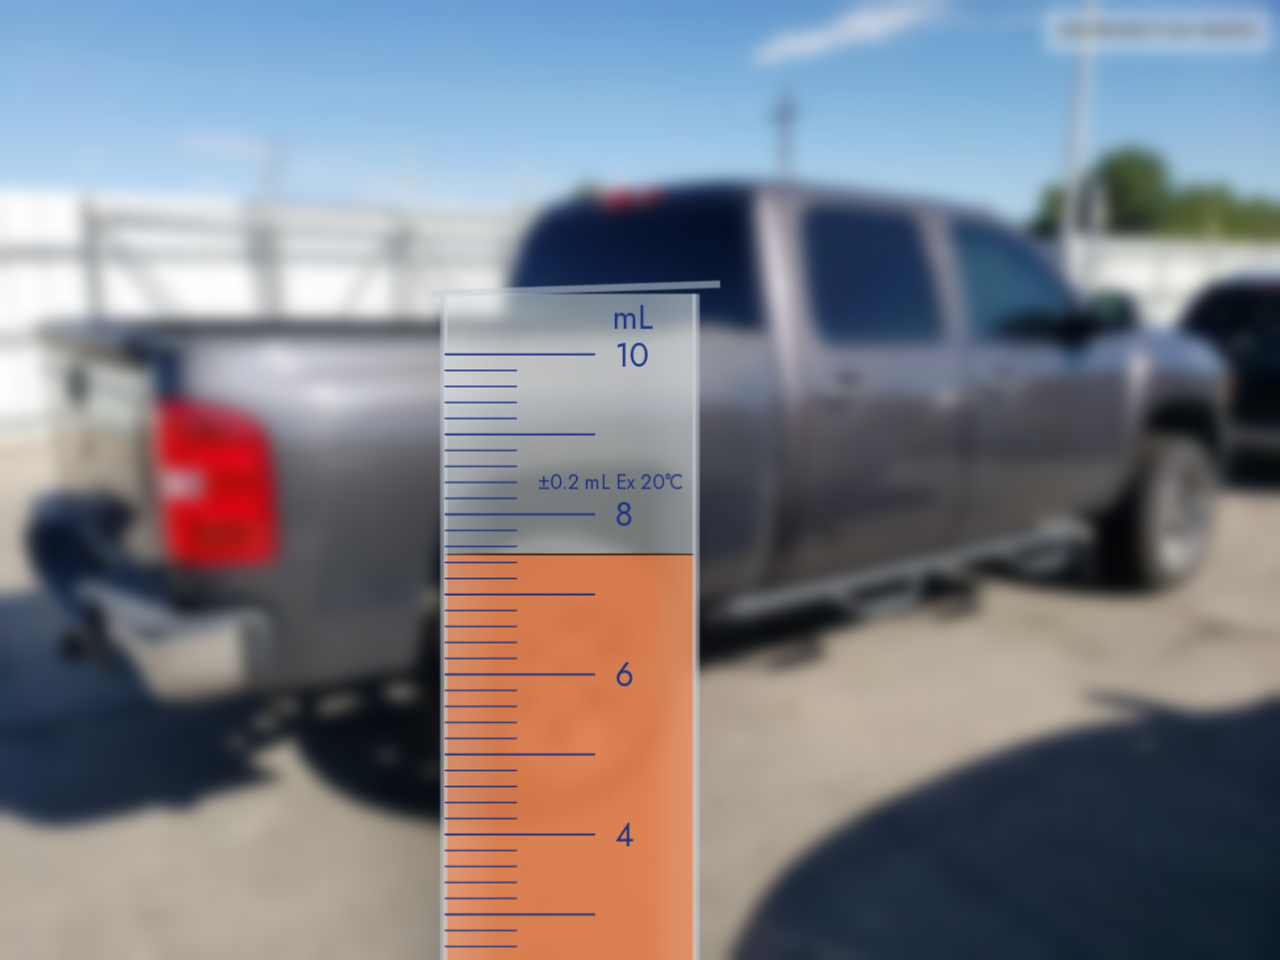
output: mL 7.5
